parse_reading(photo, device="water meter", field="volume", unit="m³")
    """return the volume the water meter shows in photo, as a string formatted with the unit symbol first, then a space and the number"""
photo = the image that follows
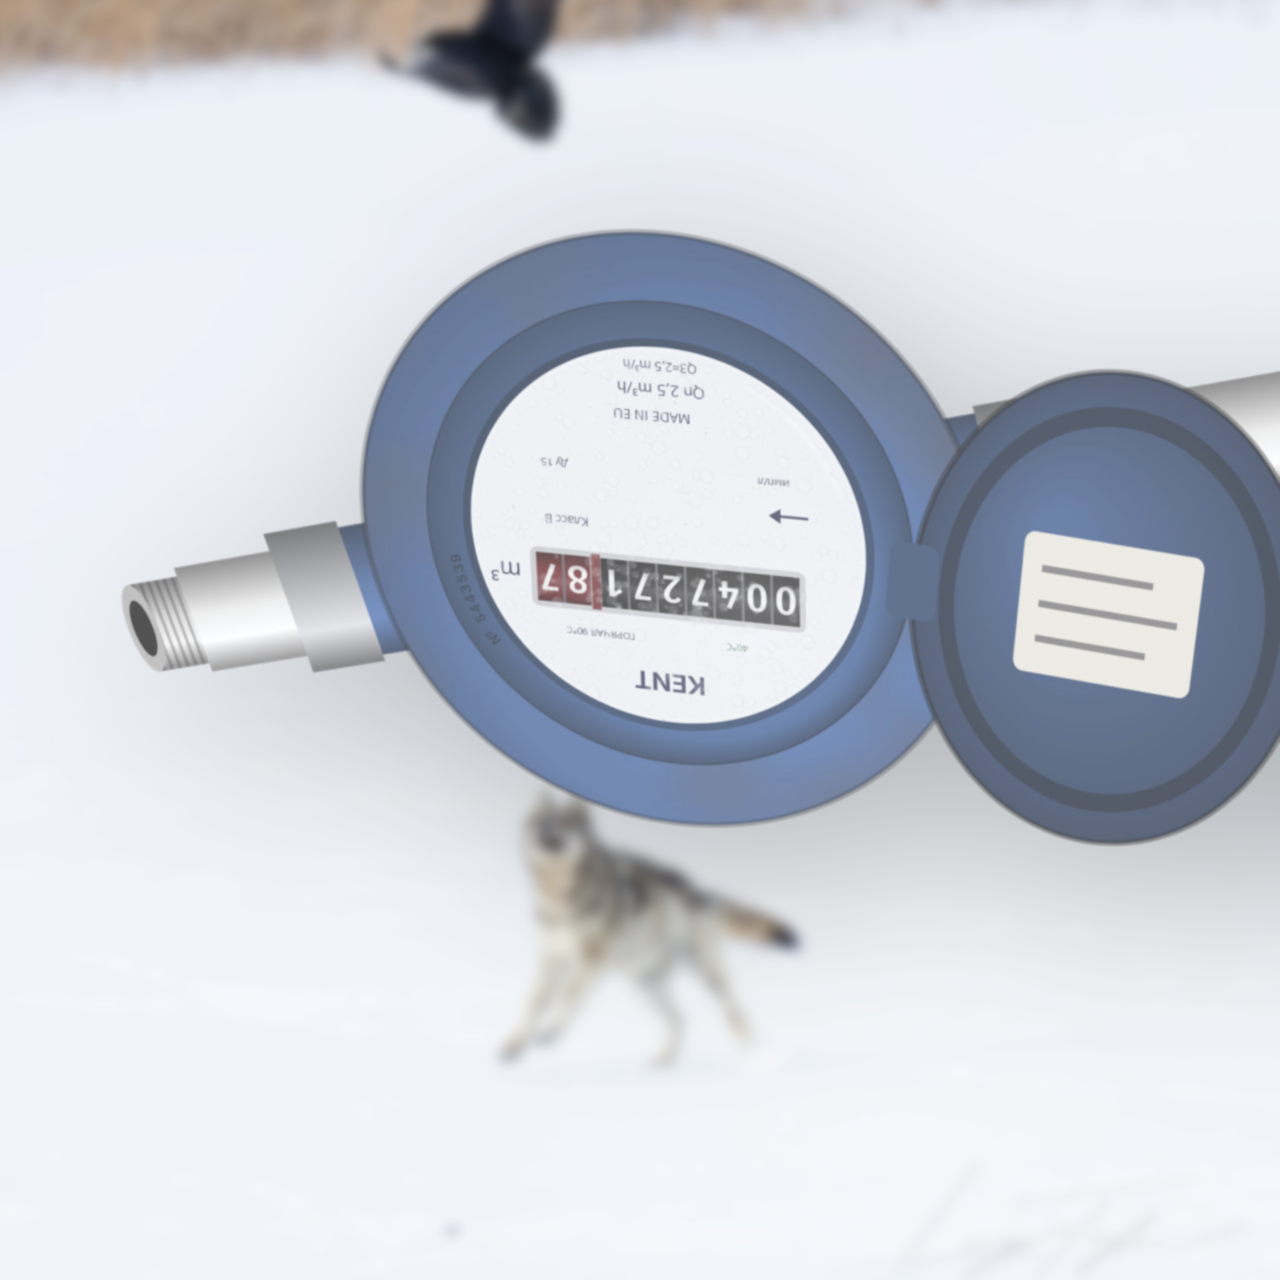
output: m³ 47271.87
